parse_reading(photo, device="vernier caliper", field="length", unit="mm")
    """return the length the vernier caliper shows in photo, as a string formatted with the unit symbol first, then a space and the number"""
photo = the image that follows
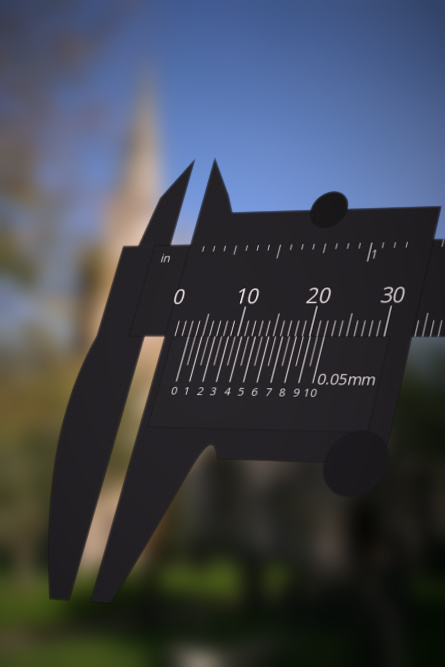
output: mm 3.0
